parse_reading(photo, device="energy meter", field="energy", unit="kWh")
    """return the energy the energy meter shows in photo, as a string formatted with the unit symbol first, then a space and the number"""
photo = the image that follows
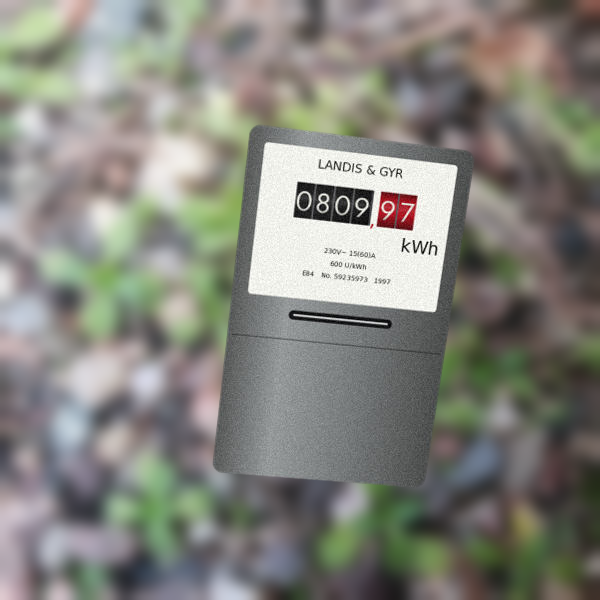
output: kWh 809.97
